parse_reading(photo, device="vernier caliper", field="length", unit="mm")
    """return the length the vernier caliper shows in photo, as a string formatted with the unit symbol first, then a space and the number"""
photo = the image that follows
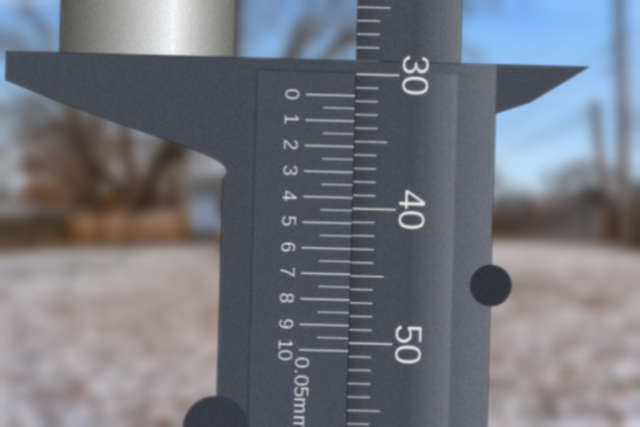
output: mm 31.6
